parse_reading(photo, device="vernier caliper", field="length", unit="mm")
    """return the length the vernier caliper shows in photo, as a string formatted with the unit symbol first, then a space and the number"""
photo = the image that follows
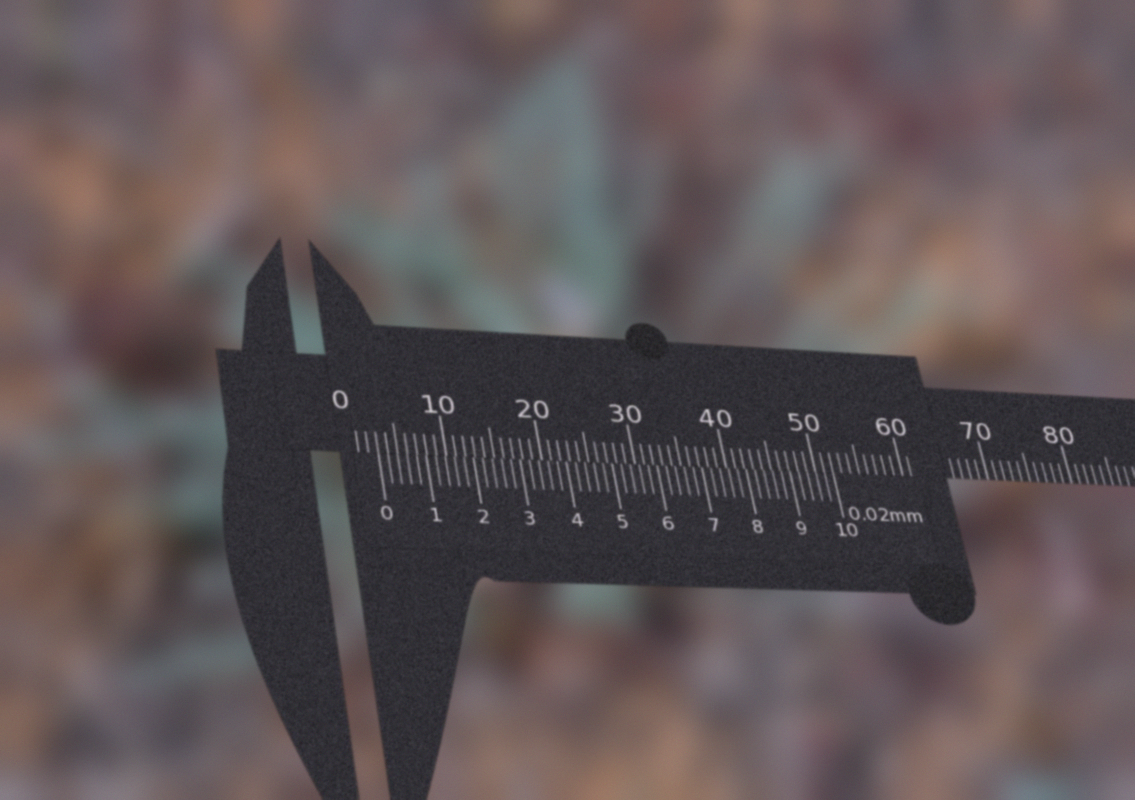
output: mm 3.0
